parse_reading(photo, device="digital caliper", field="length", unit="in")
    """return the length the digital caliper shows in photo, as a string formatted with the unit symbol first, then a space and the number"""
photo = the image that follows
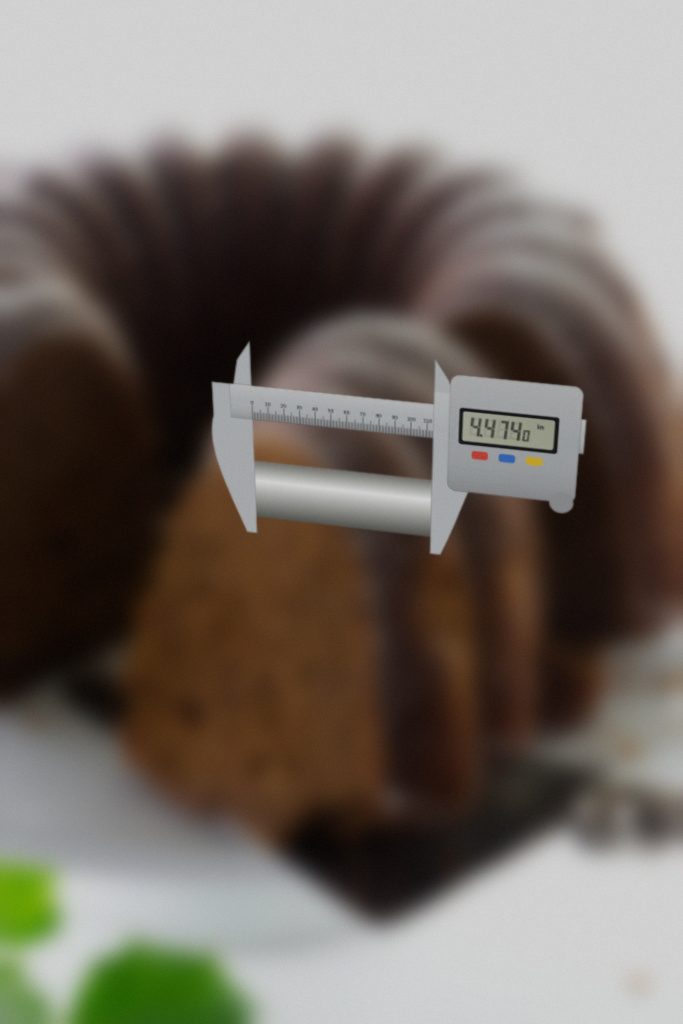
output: in 4.4740
